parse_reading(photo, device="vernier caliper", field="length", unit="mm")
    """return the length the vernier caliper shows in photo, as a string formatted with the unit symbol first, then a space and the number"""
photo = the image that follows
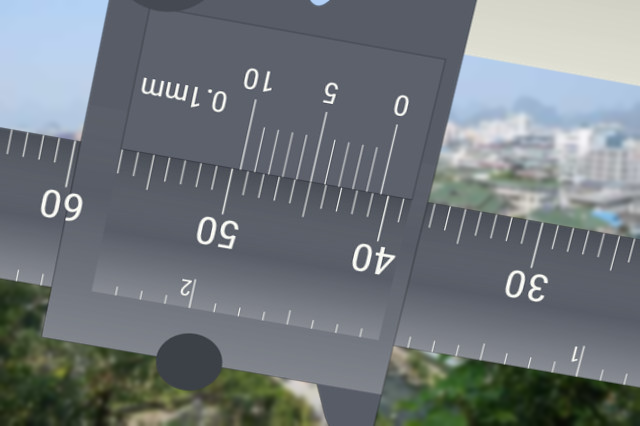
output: mm 40.5
